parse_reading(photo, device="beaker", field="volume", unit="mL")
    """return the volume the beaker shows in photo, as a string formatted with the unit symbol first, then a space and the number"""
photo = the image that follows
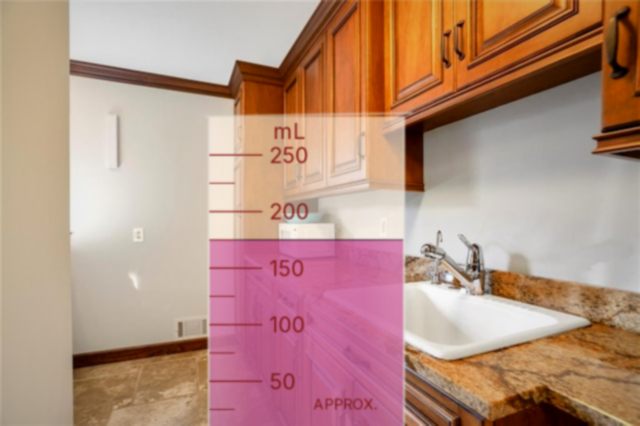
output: mL 175
